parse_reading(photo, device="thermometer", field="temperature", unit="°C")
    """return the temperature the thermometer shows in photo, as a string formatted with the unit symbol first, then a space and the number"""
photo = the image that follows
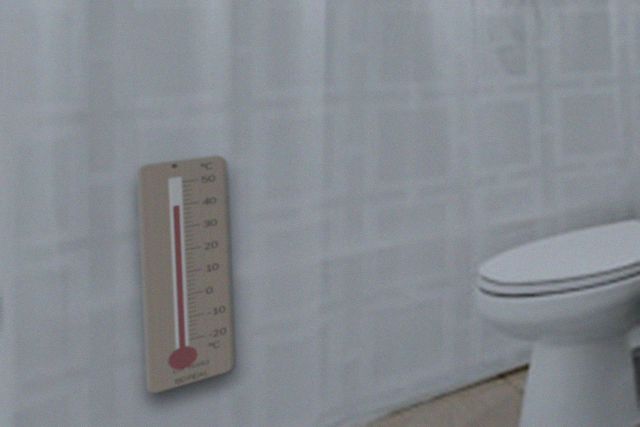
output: °C 40
